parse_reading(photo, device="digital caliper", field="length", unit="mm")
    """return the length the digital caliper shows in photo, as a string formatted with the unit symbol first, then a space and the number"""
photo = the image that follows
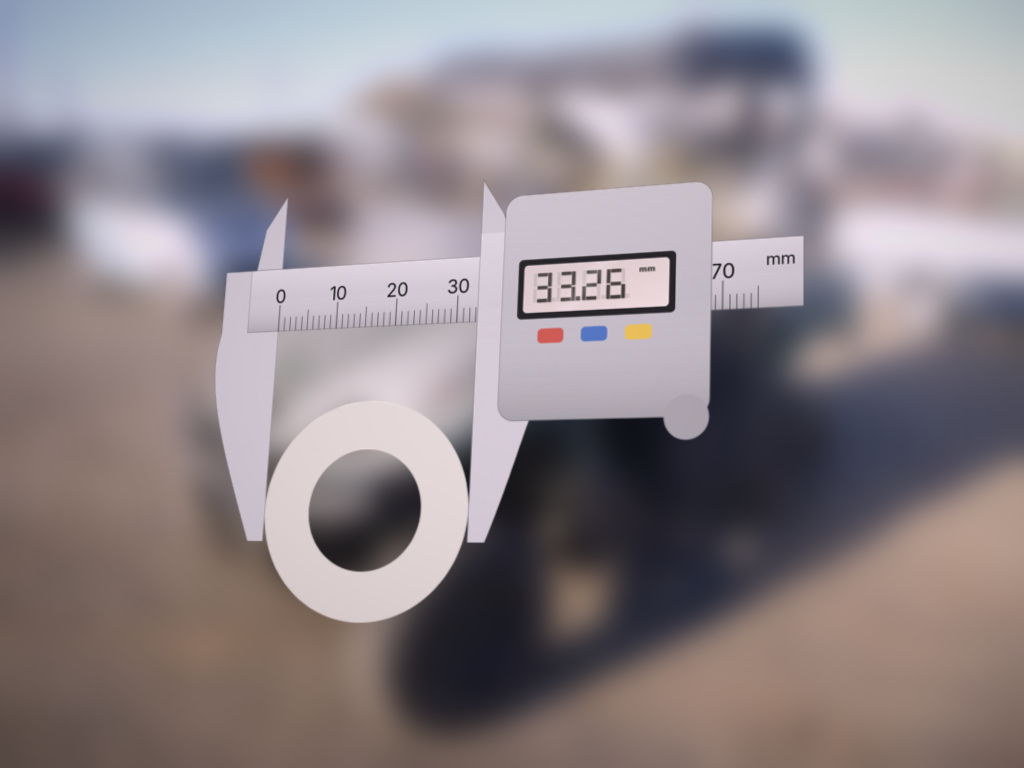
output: mm 33.26
